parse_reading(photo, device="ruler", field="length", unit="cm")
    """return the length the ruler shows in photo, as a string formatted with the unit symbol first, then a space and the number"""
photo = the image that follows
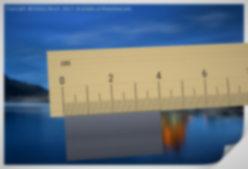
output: cm 4
